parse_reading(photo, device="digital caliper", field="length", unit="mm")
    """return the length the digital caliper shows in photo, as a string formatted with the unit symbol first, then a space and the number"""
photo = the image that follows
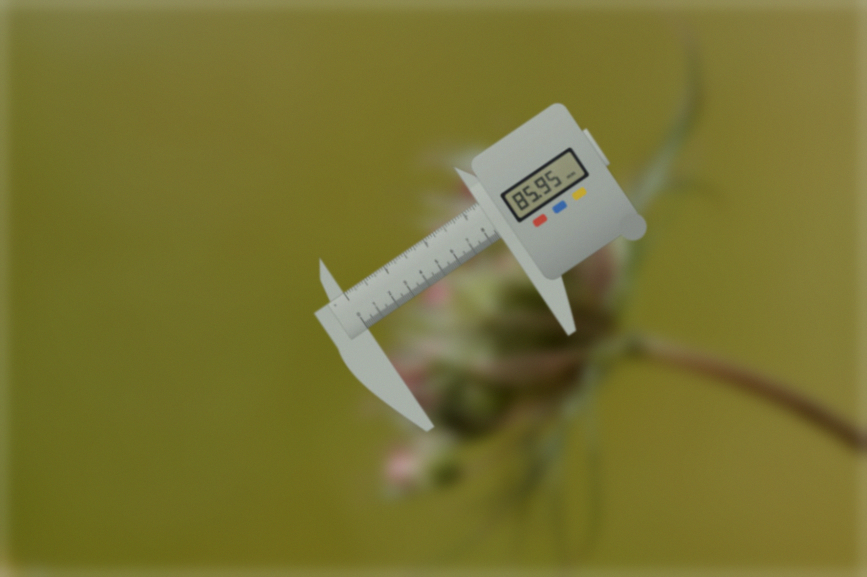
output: mm 85.95
